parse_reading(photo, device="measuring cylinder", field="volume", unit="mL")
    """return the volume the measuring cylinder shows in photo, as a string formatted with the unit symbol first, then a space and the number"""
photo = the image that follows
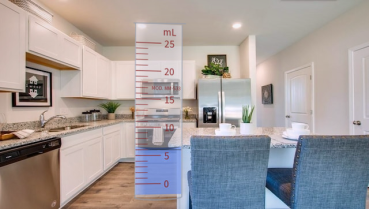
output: mL 6
